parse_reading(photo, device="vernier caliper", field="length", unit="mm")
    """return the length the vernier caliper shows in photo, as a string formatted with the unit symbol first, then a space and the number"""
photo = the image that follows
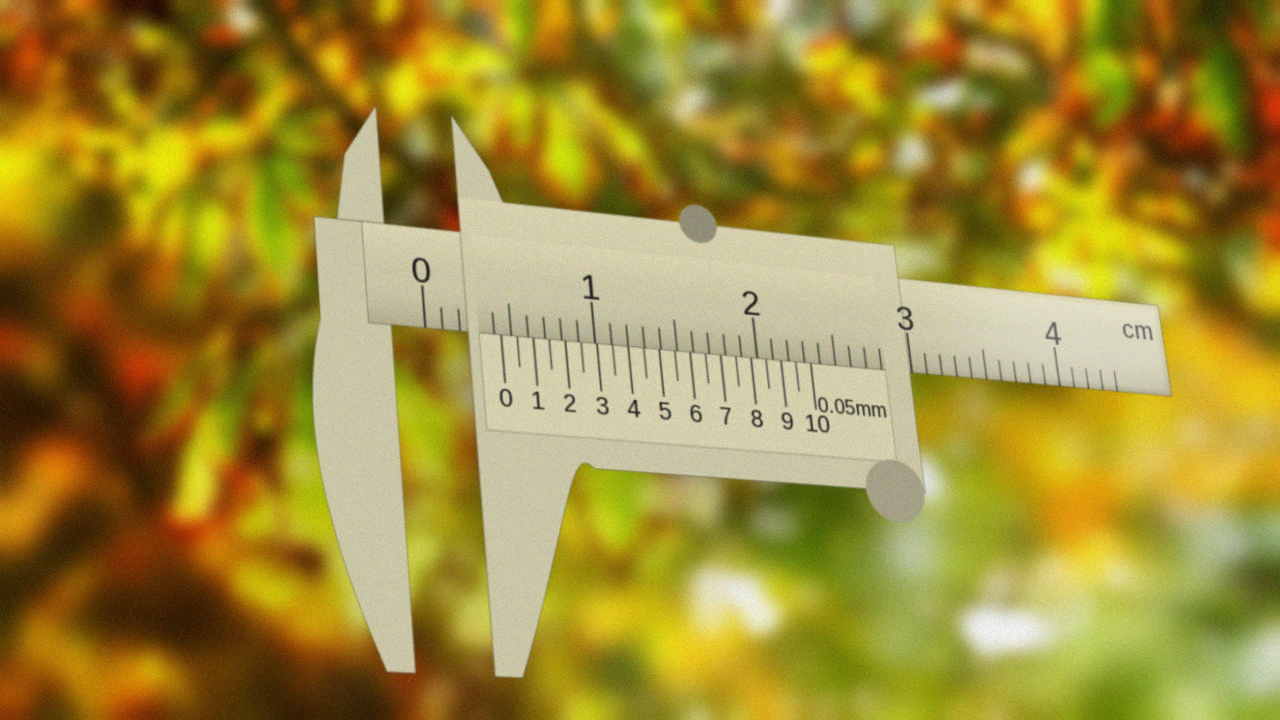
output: mm 4.4
